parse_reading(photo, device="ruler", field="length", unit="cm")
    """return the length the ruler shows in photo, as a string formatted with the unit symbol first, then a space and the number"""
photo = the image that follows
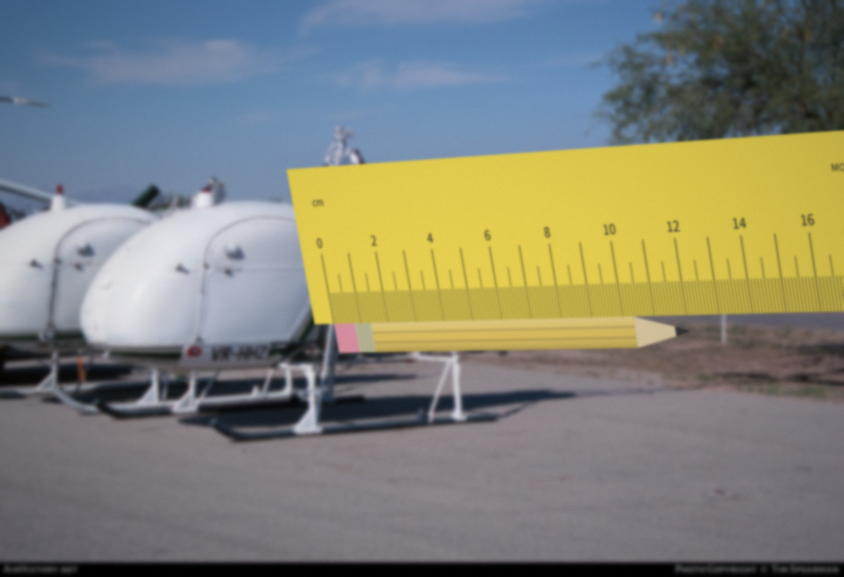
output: cm 12
